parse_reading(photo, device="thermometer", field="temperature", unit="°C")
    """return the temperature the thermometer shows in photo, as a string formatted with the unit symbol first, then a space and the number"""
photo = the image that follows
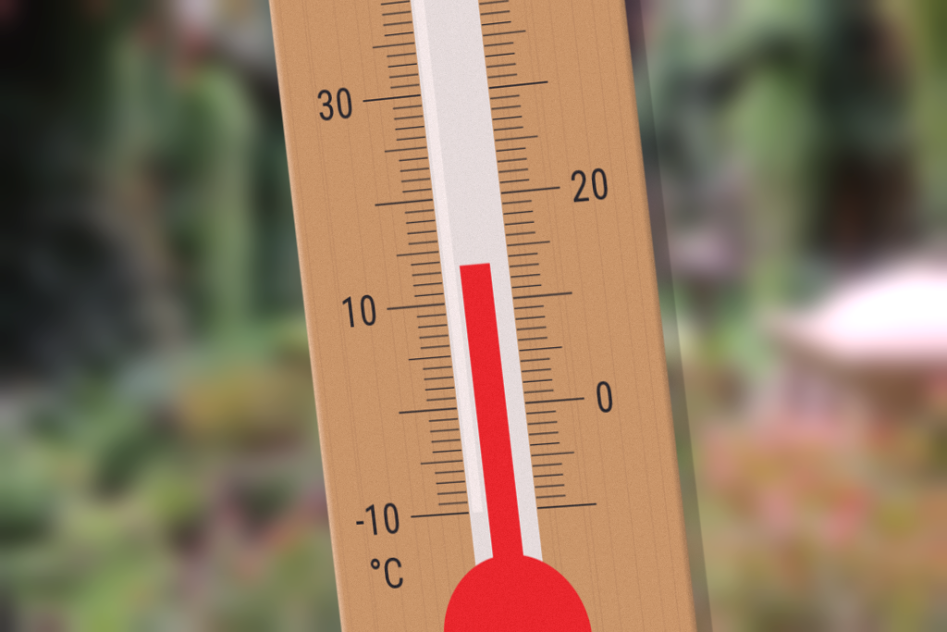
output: °C 13.5
